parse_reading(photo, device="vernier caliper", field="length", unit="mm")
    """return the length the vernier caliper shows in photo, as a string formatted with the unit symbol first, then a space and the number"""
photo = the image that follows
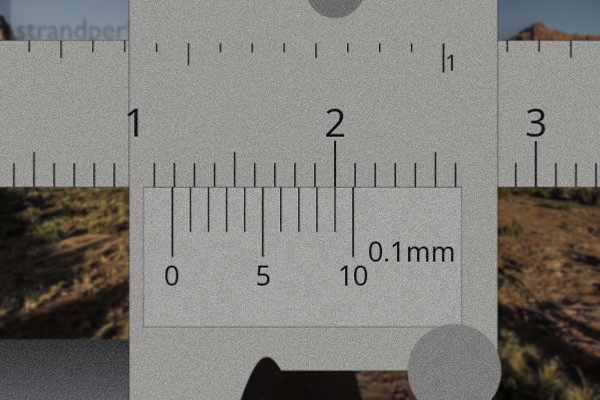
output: mm 11.9
